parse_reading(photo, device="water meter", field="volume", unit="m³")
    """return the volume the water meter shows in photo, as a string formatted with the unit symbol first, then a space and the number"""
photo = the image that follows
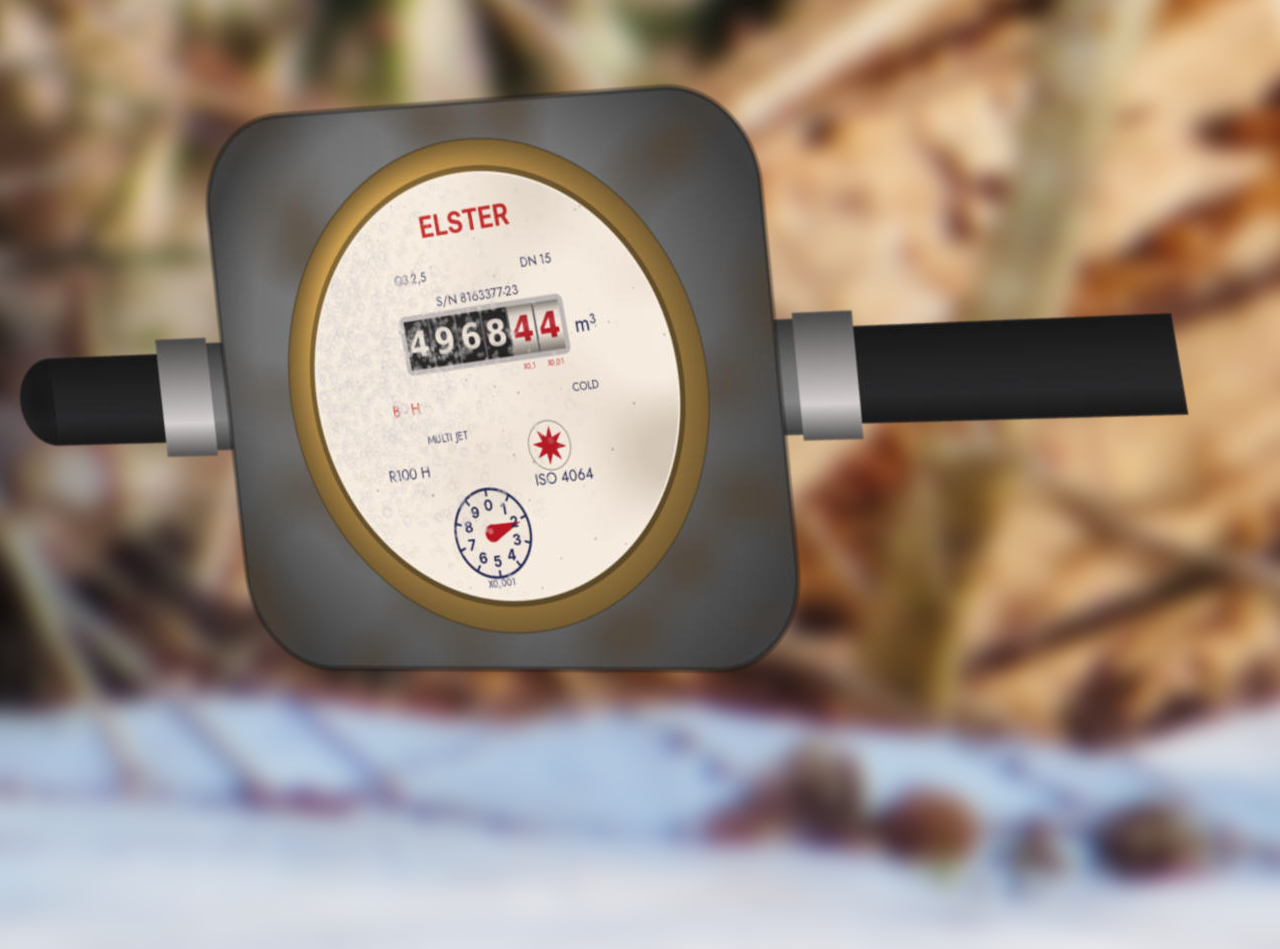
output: m³ 4968.442
